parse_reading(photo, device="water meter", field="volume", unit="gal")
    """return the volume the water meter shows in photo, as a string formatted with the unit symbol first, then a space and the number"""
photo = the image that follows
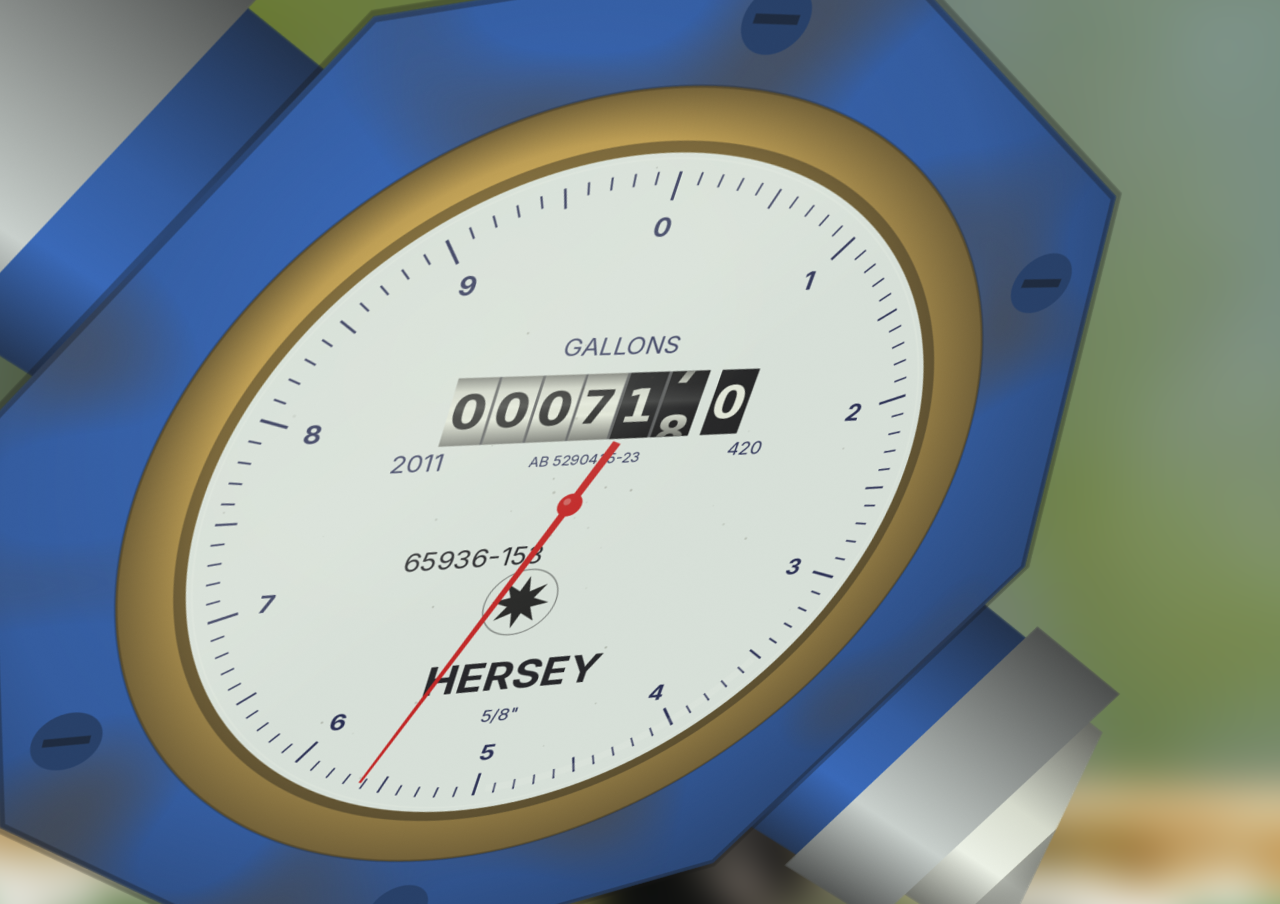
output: gal 7175.6
